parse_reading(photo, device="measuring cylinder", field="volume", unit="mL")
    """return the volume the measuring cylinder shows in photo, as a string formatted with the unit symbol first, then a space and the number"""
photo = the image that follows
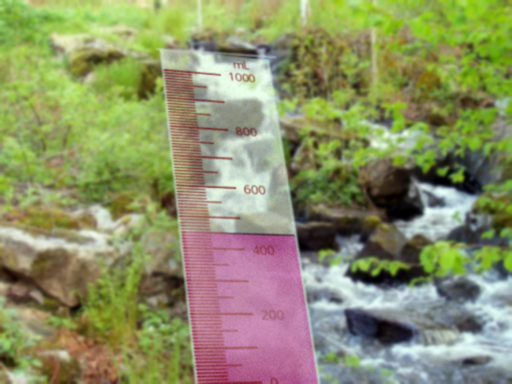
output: mL 450
